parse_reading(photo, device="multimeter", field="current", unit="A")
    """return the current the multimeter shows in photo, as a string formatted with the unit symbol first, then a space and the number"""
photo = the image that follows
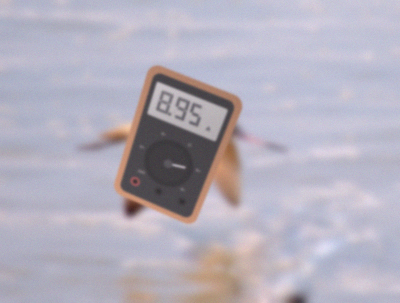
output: A 8.95
